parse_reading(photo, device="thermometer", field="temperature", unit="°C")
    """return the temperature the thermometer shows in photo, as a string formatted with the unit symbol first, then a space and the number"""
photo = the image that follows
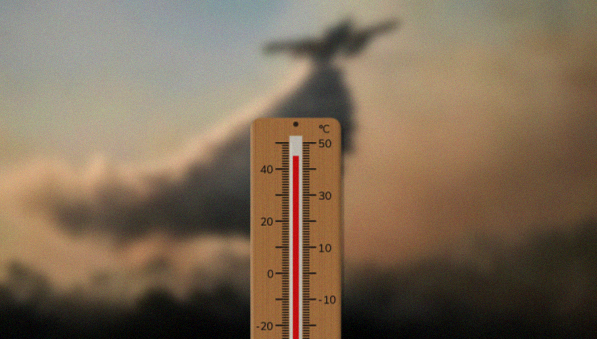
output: °C 45
